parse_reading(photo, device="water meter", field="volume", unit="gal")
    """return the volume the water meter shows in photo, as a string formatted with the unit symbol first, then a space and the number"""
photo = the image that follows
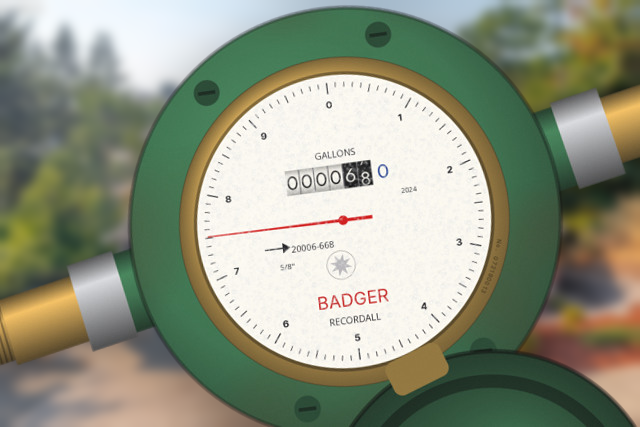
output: gal 677.5
